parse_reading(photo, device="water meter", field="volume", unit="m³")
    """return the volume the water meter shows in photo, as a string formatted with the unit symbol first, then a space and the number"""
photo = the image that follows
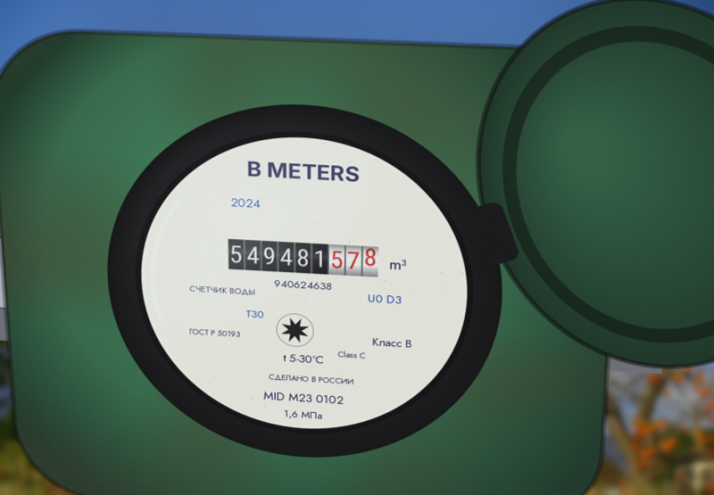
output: m³ 549481.578
